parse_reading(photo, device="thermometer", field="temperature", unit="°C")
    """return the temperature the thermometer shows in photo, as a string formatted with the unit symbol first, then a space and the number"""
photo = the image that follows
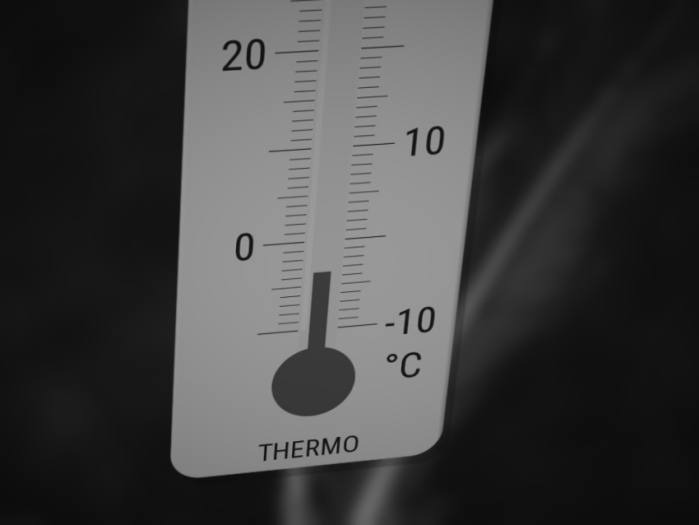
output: °C -3.5
